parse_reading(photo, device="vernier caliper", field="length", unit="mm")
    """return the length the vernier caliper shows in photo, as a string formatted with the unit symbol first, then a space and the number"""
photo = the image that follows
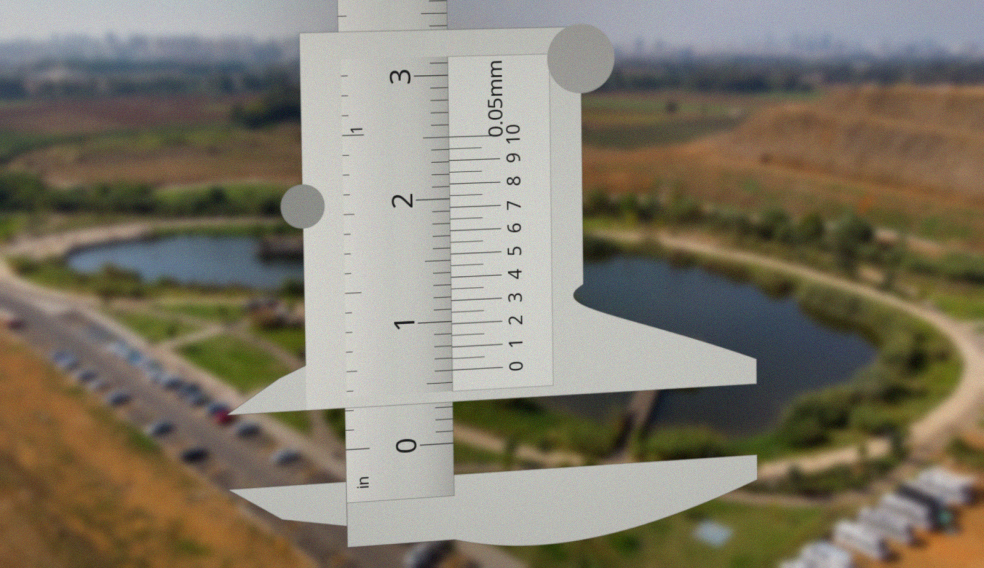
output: mm 6.0
